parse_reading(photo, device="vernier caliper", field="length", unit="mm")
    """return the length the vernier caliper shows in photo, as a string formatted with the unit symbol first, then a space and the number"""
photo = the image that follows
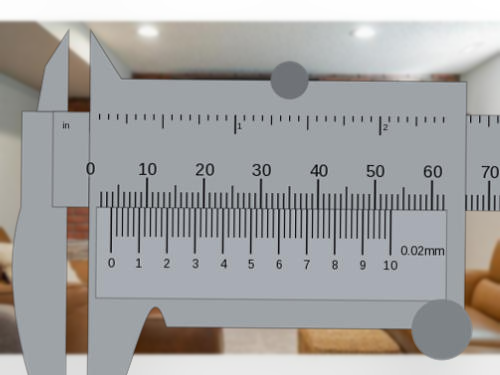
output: mm 3.8
